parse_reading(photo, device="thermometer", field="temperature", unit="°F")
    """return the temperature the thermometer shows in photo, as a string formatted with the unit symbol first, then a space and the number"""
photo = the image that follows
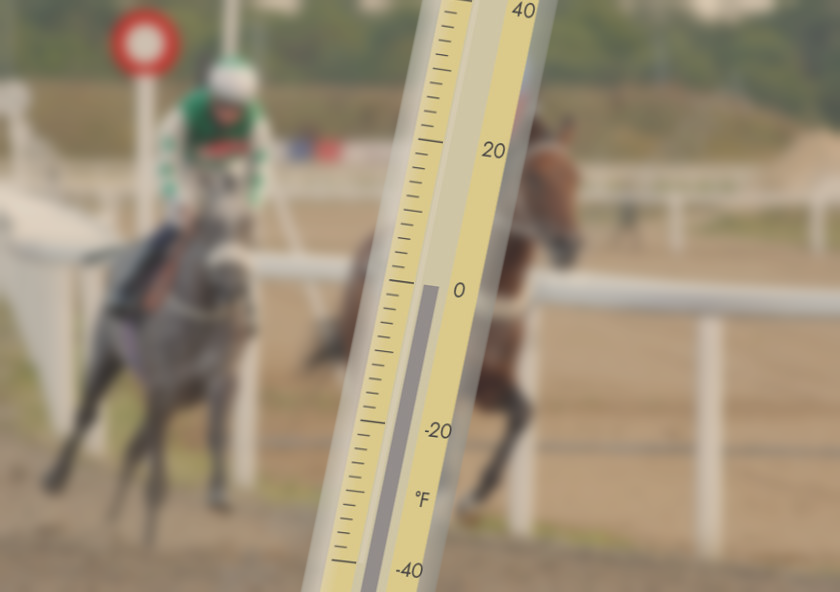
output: °F 0
